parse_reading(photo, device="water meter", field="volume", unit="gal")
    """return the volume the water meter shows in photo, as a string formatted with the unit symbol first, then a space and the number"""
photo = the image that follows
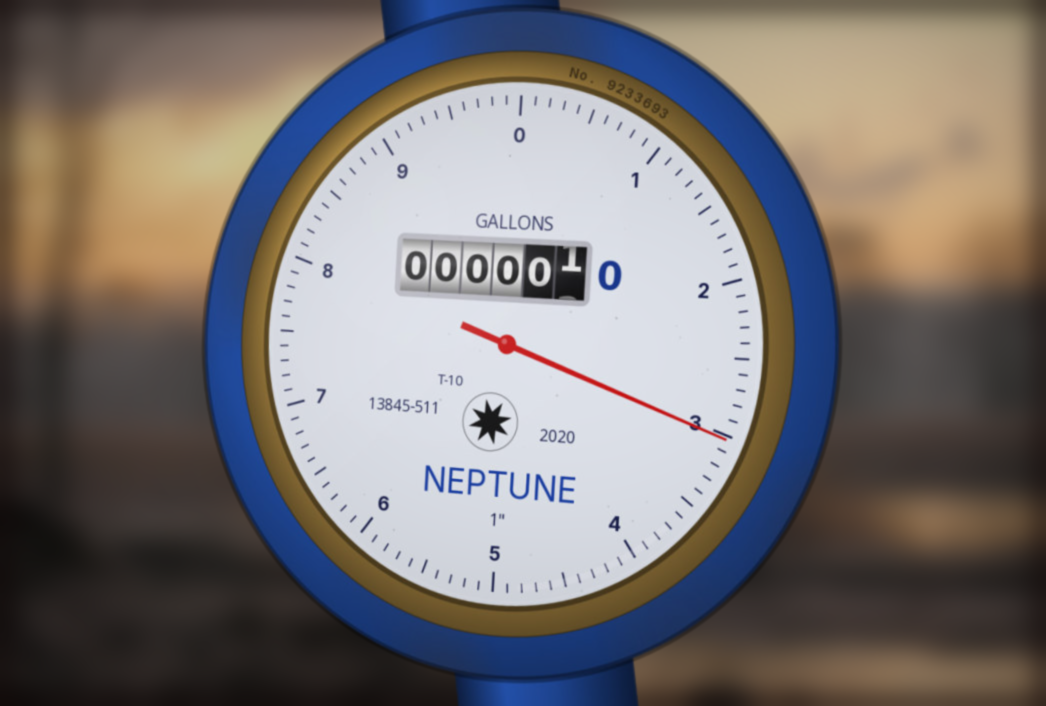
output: gal 13.0
